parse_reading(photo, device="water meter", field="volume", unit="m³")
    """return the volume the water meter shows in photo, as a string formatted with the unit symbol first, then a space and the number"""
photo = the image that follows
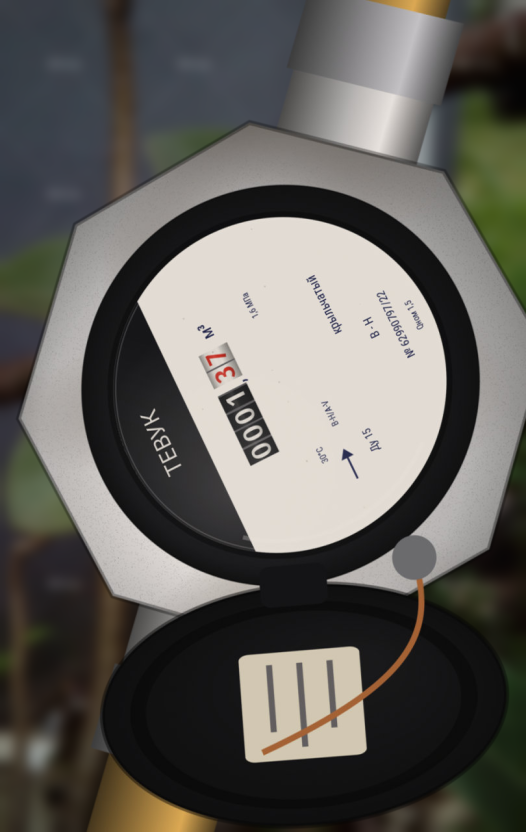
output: m³ 1.37
